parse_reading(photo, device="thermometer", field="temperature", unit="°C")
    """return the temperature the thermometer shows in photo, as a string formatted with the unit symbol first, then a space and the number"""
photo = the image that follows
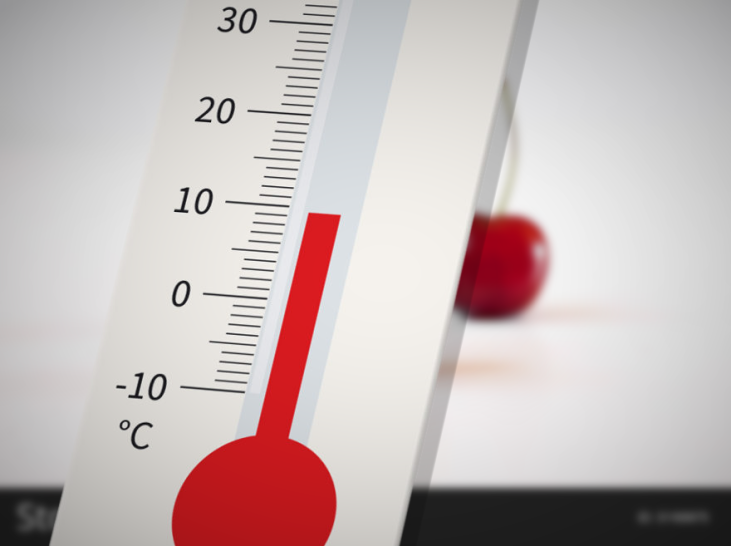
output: °C 9.5
